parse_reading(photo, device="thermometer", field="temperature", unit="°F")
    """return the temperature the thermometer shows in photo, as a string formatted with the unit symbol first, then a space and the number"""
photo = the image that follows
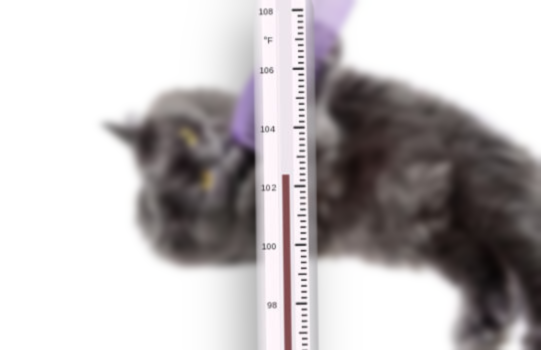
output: °F 102.4
